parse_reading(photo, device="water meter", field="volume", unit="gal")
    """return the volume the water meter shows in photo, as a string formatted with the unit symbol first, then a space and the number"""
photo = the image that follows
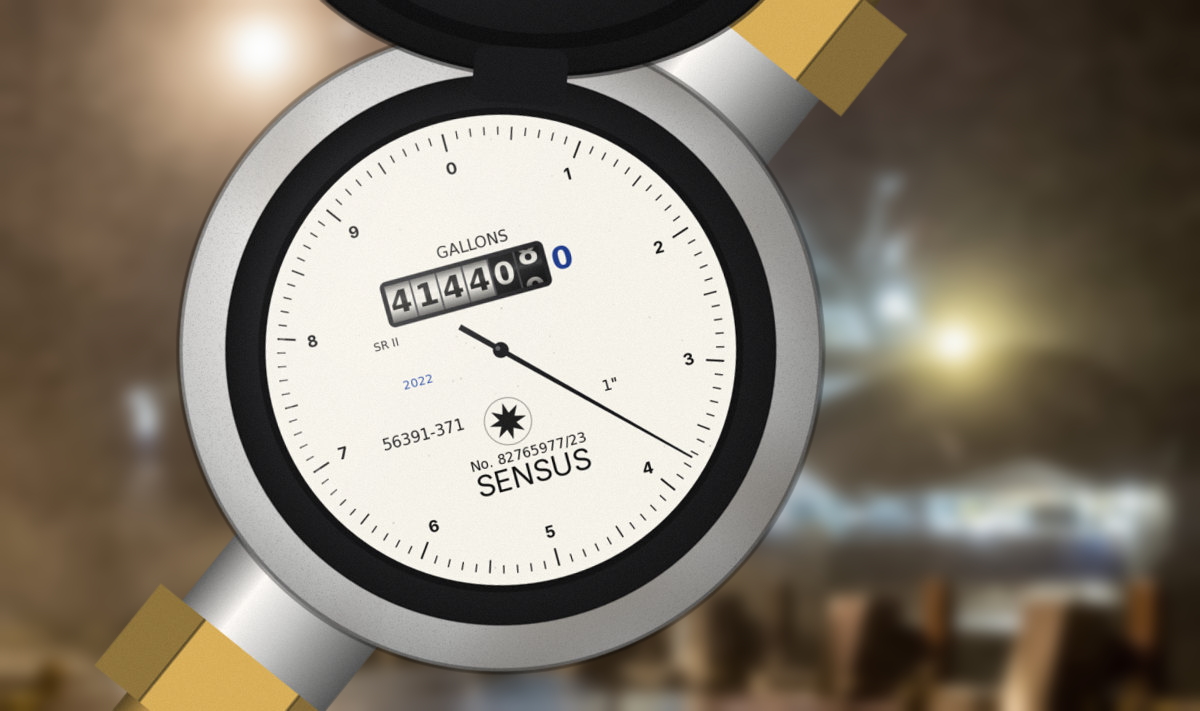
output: gal 4144083.7
